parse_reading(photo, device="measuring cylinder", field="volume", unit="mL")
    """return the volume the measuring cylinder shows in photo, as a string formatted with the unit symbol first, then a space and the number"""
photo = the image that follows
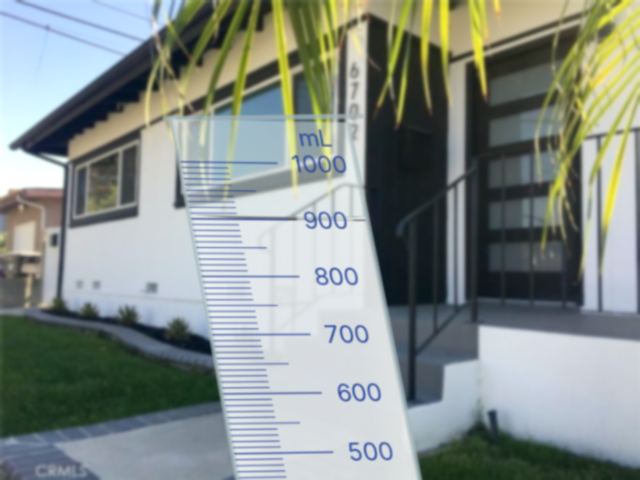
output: mL 900
